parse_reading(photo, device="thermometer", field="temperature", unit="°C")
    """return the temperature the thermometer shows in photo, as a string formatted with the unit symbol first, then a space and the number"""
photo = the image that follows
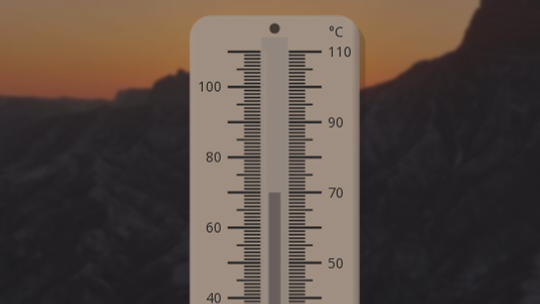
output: °C 70
